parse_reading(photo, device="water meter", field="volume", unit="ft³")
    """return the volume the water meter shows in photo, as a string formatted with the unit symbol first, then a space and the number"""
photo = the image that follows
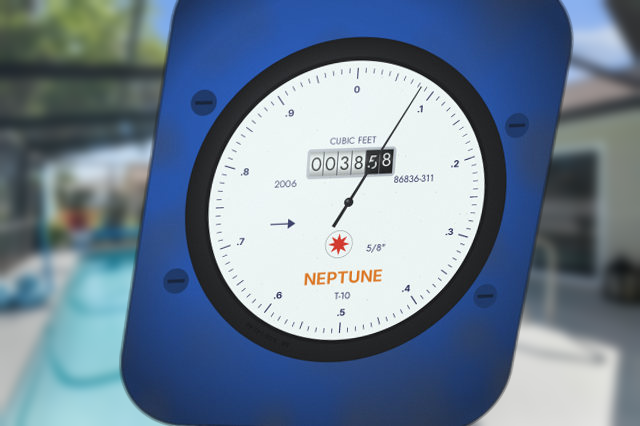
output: ft³ 3858.08
